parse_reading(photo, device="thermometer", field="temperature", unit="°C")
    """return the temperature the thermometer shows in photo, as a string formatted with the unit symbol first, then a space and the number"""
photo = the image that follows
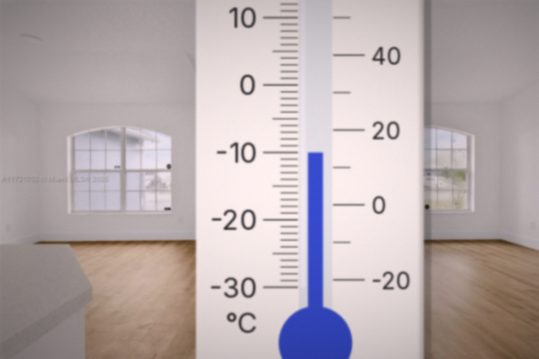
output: °C -10
